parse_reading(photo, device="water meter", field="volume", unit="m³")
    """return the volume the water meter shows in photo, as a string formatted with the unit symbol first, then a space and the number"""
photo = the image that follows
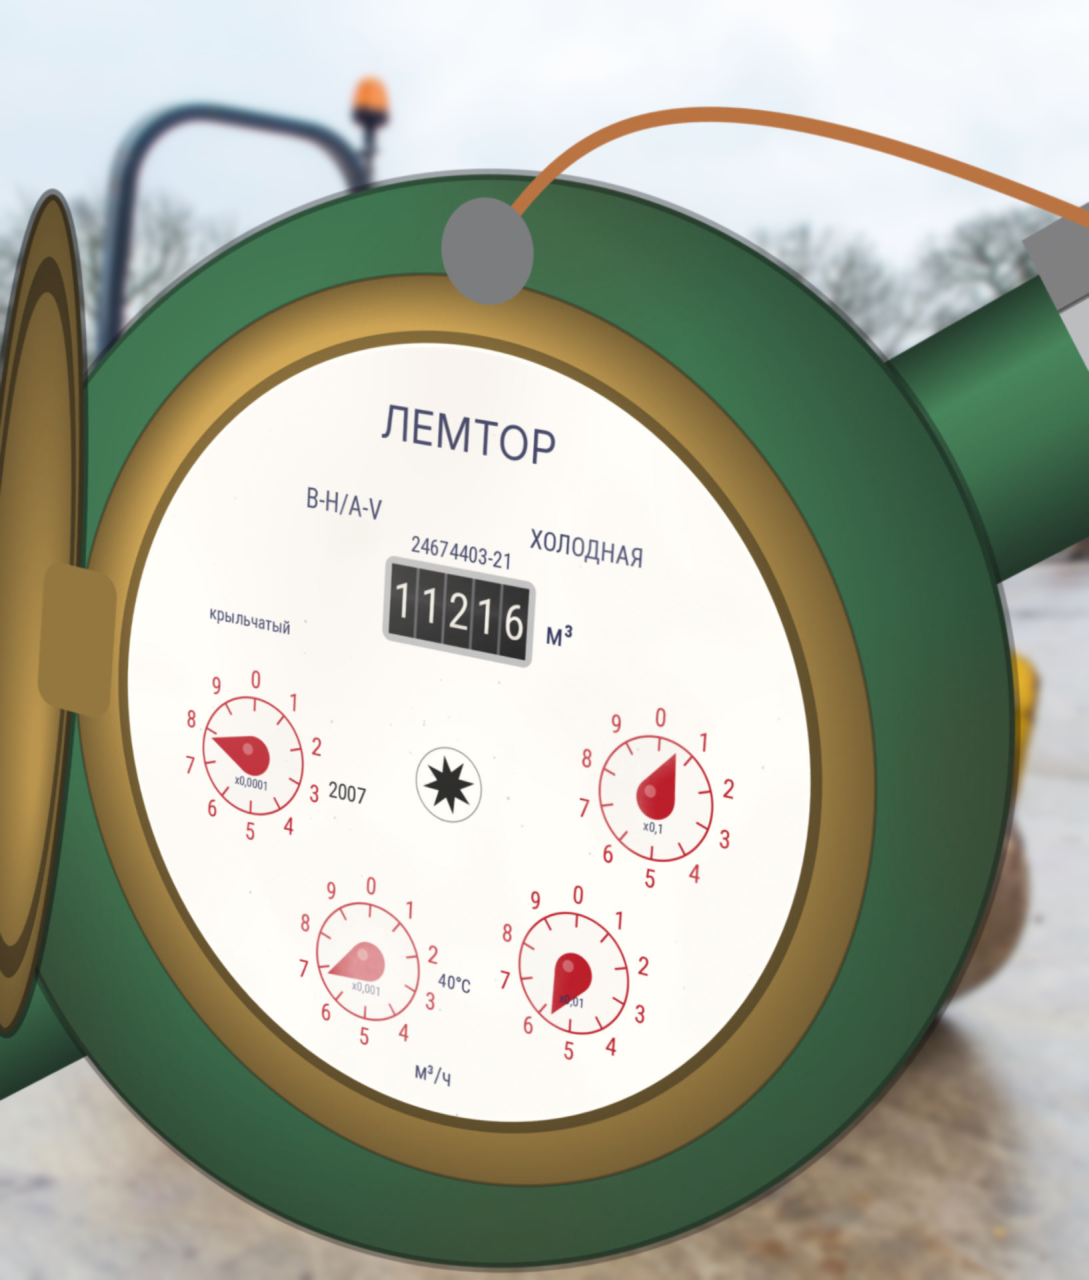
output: m³ 11216.0567
